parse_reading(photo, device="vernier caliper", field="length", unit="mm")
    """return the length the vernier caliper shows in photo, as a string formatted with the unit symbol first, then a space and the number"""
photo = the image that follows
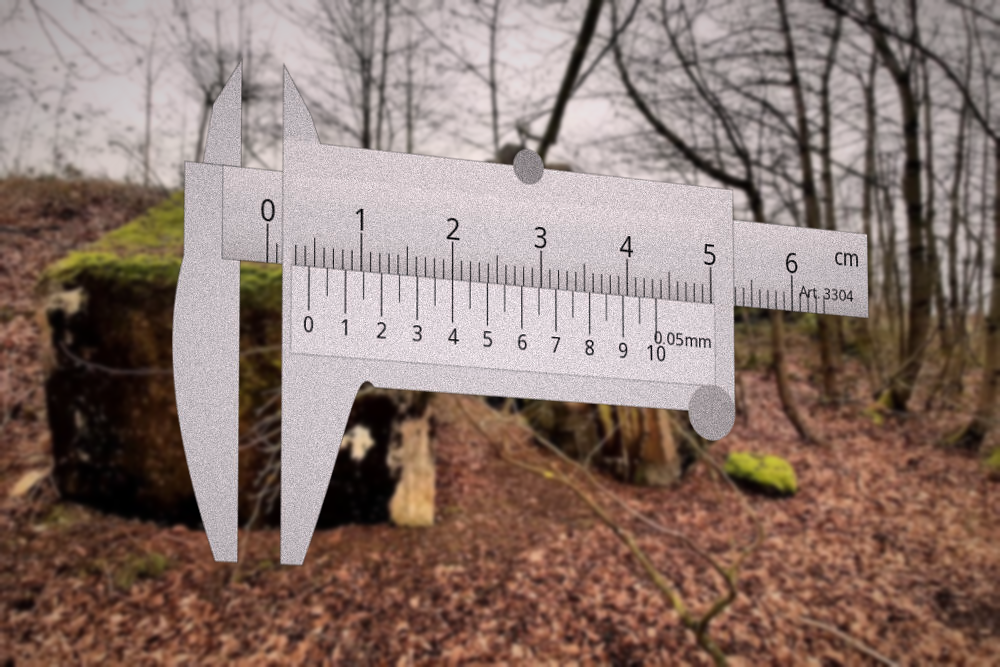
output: mm 4.4
